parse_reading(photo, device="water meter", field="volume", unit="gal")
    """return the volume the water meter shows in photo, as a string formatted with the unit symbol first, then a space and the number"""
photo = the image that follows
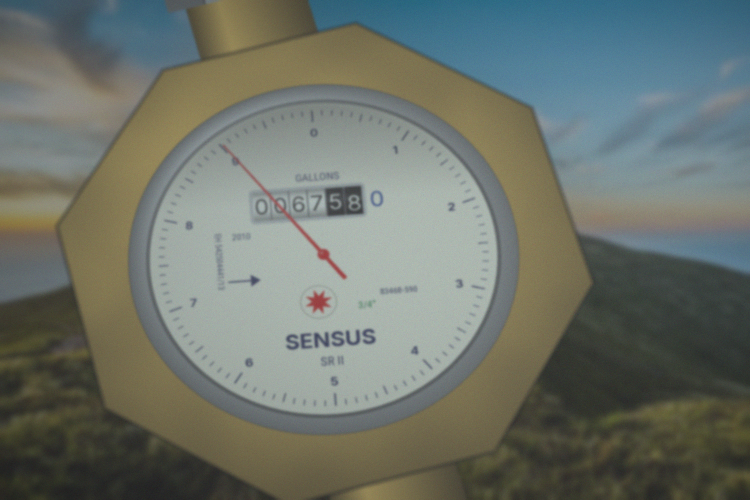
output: gal 67579.0
